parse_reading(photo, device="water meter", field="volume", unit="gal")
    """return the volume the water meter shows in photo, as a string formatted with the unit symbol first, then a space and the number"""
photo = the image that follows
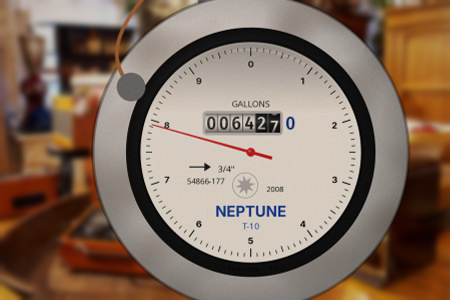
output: gal 64267.9
